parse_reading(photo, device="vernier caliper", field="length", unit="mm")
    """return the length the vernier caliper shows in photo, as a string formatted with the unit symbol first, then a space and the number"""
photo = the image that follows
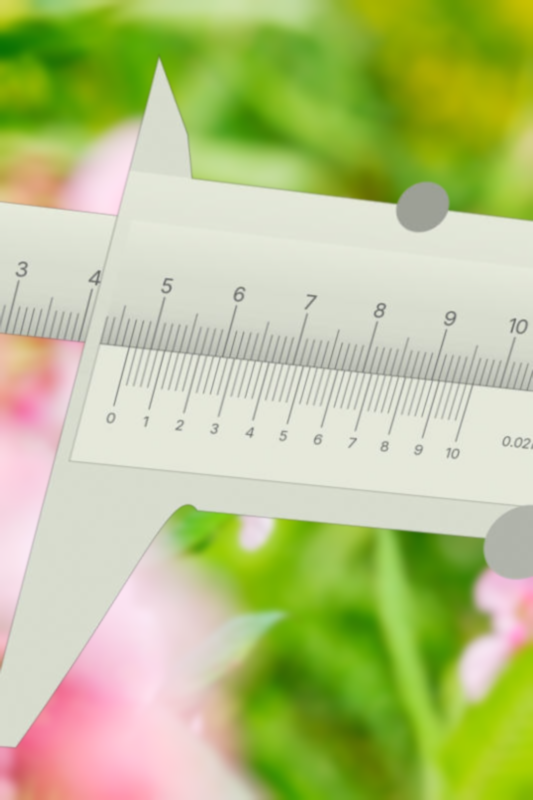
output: mm 47.0
